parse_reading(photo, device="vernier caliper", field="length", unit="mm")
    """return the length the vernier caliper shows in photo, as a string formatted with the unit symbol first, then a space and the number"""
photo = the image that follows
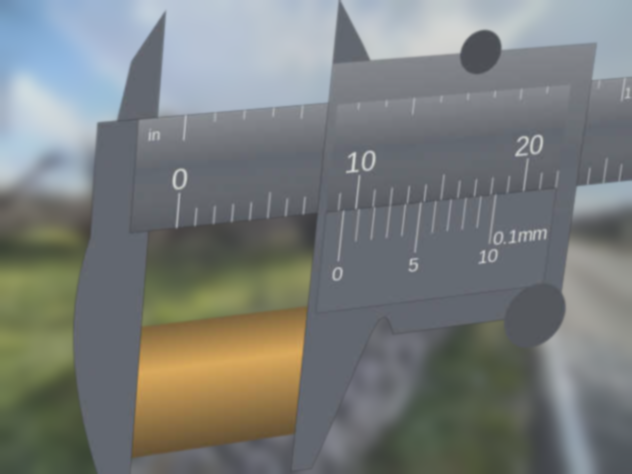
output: mm 9.3
